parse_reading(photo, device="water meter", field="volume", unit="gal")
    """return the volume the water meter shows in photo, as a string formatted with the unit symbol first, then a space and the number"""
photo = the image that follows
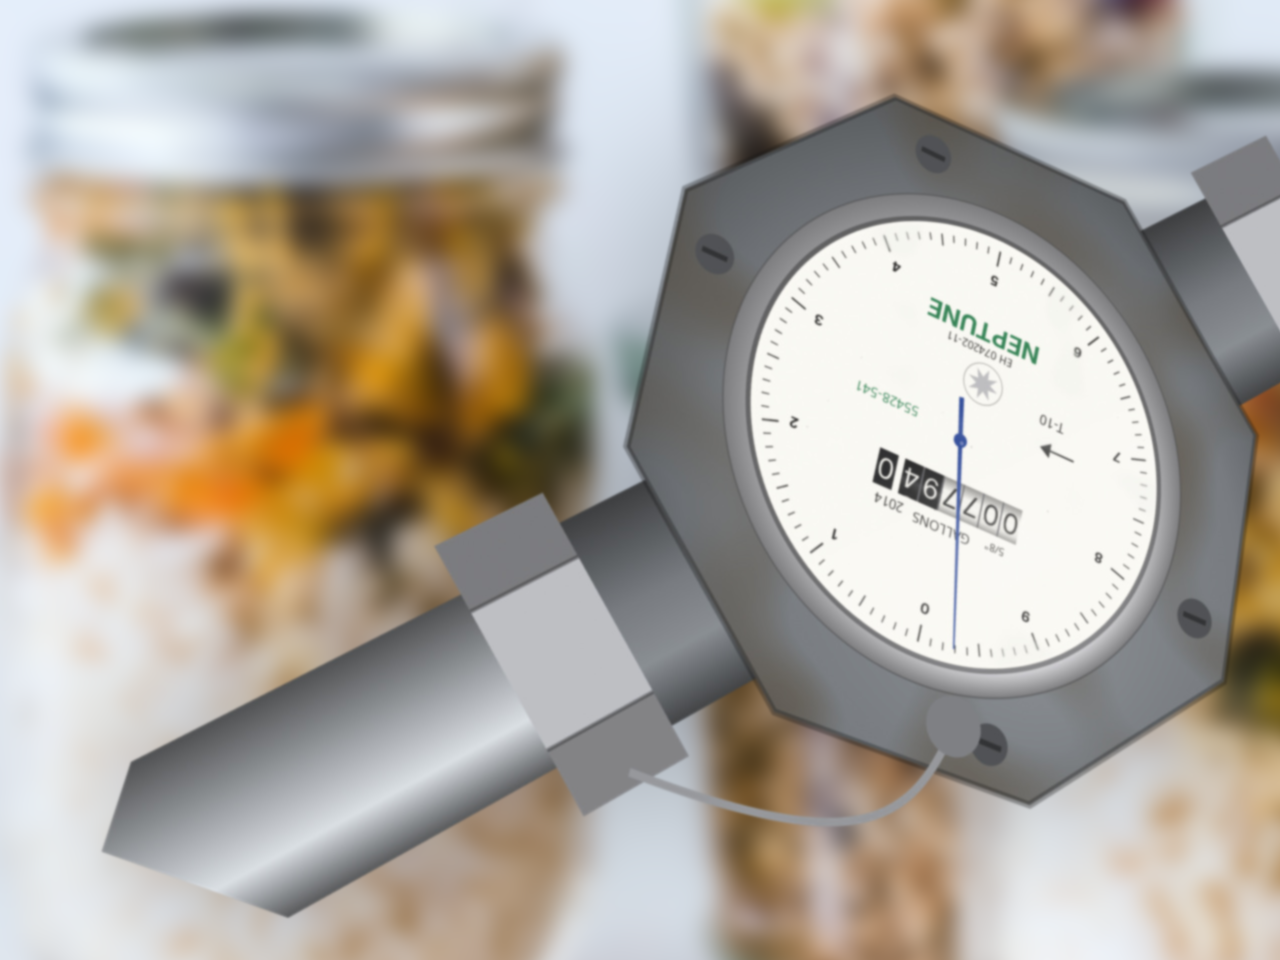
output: gal 77939.7
